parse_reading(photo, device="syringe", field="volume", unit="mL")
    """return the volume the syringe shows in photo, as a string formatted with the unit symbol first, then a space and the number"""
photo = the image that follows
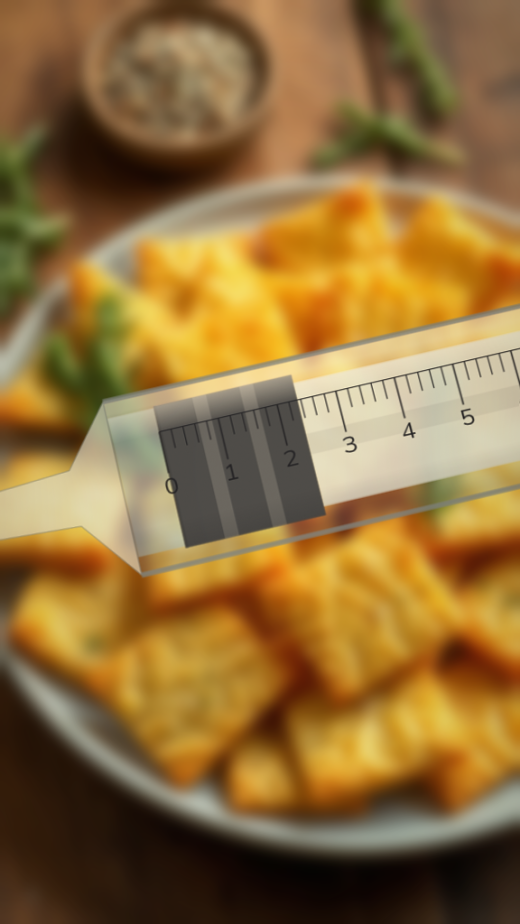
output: mL 0
